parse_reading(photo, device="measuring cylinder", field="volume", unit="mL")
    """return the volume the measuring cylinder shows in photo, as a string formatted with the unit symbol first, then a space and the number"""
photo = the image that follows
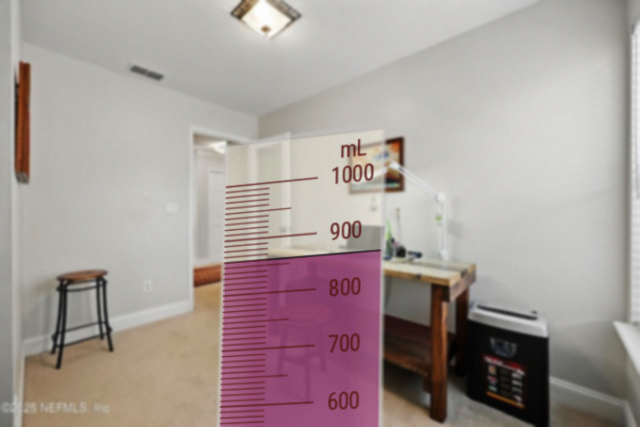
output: mL 860
